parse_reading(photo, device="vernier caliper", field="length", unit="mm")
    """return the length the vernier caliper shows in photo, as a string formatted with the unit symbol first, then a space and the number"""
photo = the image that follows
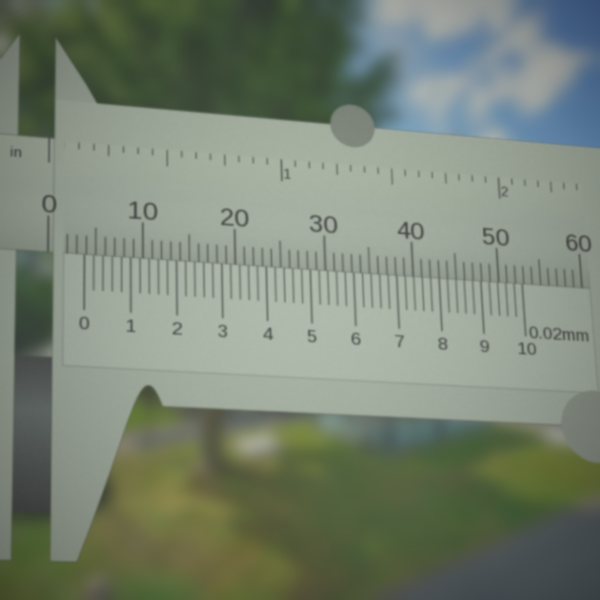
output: mm 3.8
